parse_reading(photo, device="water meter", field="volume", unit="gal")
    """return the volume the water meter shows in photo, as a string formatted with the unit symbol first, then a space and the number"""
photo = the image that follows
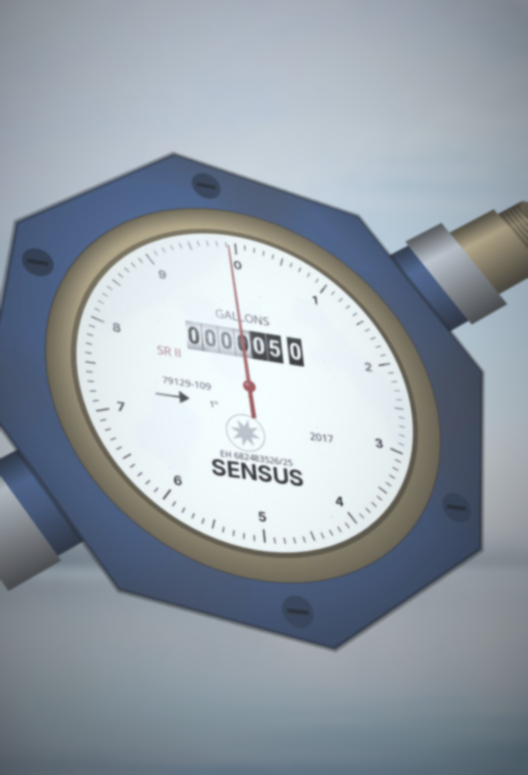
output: gal 49.9
